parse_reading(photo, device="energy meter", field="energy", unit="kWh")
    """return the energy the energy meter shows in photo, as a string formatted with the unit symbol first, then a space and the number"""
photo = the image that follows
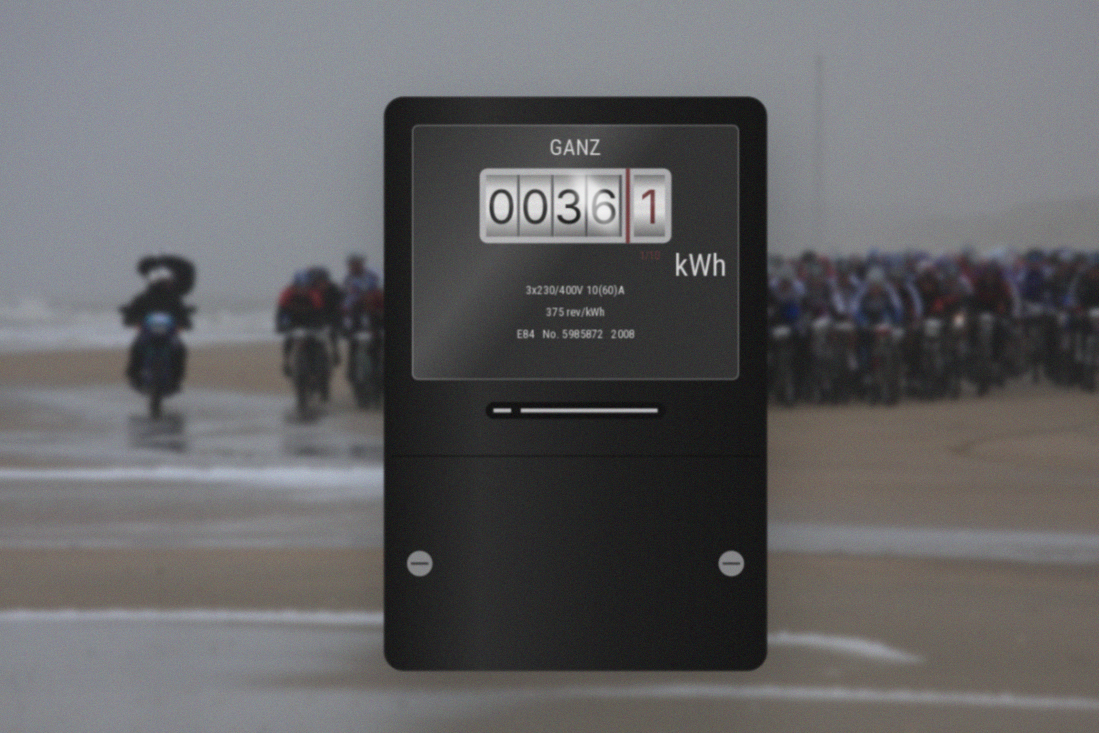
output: kWh 36.1
